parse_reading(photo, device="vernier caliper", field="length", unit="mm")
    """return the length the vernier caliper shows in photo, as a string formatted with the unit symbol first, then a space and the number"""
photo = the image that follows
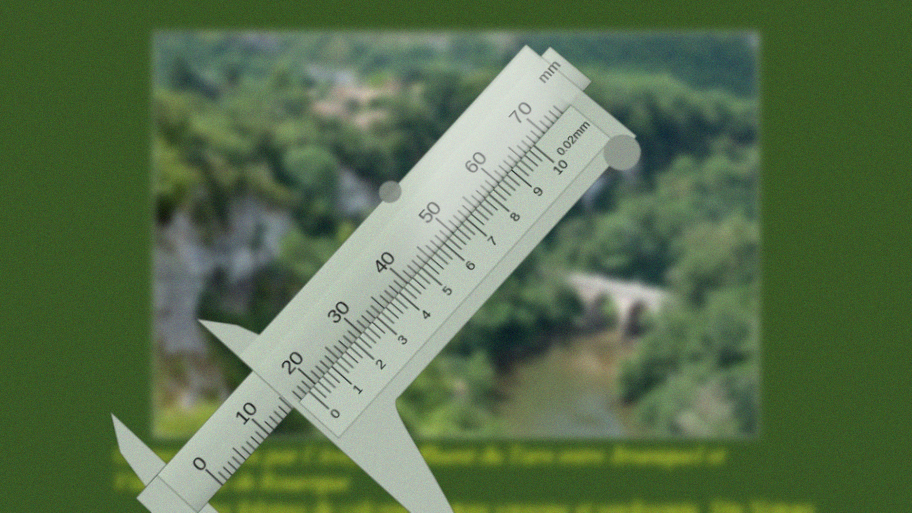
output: mm 18.6
